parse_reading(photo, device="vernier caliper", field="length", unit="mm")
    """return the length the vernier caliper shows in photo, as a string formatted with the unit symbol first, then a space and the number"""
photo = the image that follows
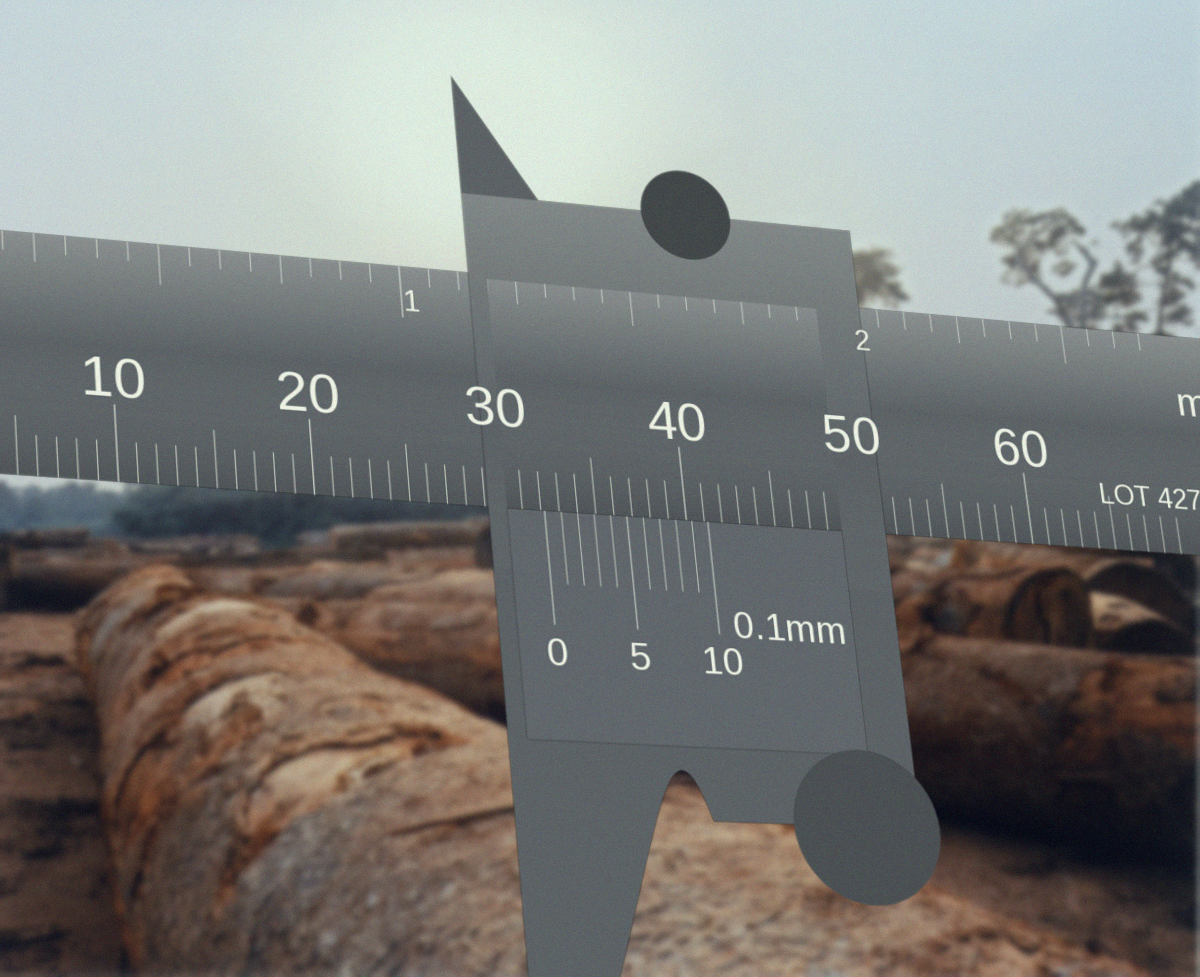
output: mm 32.2
